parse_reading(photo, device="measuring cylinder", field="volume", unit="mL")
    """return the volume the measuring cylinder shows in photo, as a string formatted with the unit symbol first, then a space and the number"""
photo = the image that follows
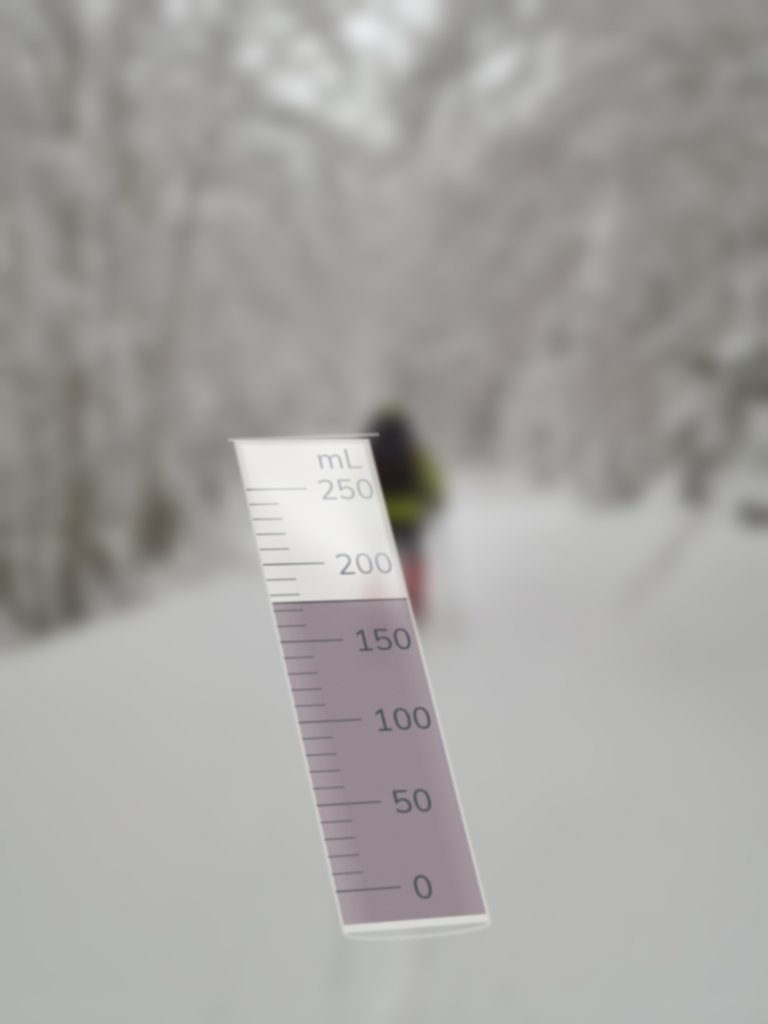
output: mL 175
